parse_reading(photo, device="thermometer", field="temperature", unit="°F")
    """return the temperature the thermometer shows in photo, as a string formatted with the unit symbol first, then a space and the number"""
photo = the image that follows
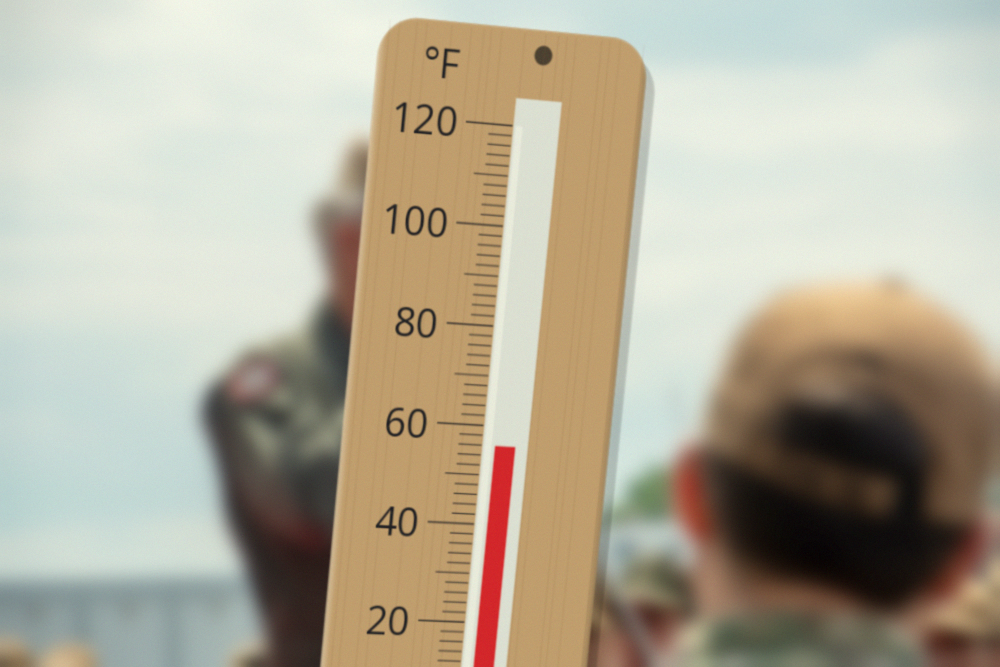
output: °F 56
